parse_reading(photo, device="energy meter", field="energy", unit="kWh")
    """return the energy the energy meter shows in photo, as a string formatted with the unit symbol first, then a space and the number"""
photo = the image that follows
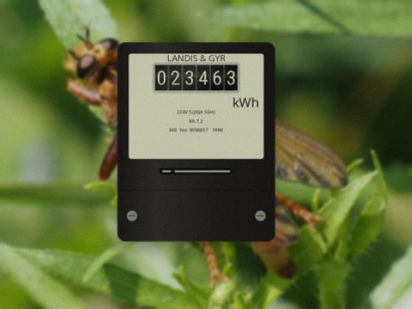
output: kWh 23463
